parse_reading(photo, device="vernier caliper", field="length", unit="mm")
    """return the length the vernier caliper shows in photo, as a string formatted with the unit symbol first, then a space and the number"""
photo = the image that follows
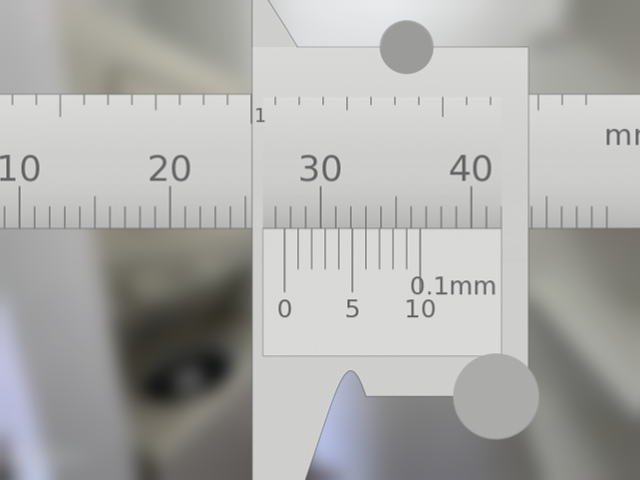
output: mm 27.6
